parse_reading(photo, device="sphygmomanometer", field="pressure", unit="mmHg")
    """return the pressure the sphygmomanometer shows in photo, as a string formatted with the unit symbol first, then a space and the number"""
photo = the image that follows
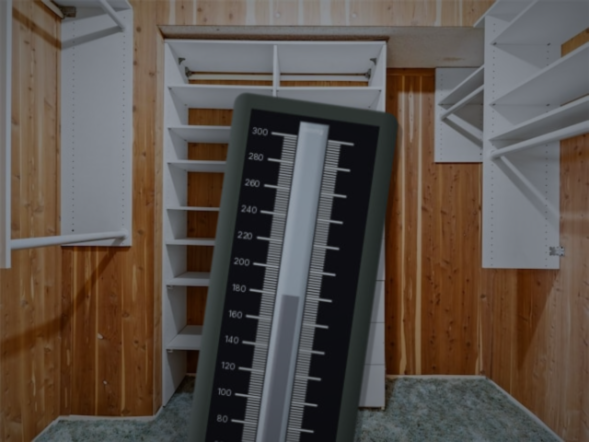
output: mmHg 180
